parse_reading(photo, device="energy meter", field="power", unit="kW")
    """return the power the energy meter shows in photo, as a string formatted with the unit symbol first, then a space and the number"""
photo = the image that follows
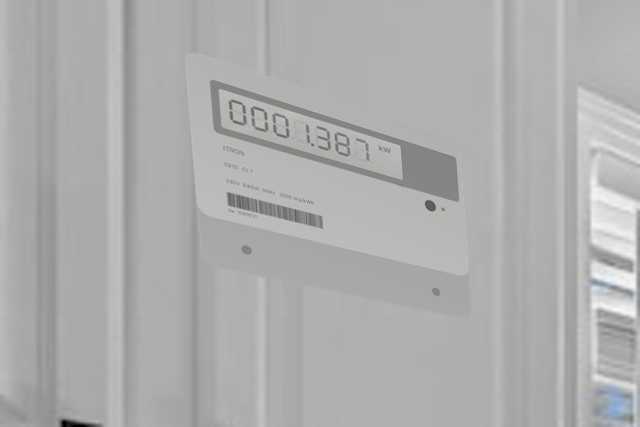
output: kW 1.387
